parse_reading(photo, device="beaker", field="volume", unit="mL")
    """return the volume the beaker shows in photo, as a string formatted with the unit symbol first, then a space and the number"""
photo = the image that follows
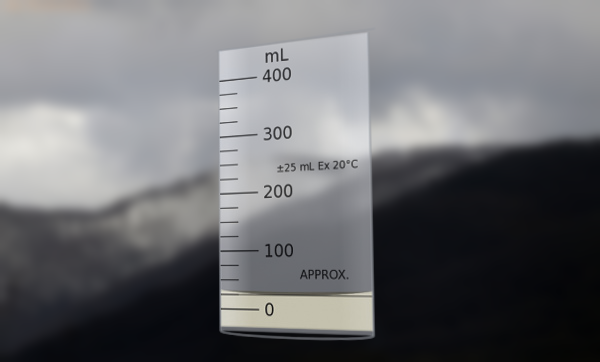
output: mL 25
